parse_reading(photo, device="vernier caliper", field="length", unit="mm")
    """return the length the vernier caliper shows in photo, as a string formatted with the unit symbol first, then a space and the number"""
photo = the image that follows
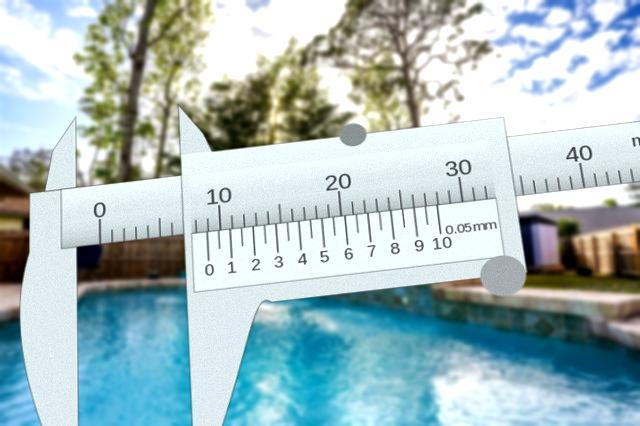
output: mm 8.9
